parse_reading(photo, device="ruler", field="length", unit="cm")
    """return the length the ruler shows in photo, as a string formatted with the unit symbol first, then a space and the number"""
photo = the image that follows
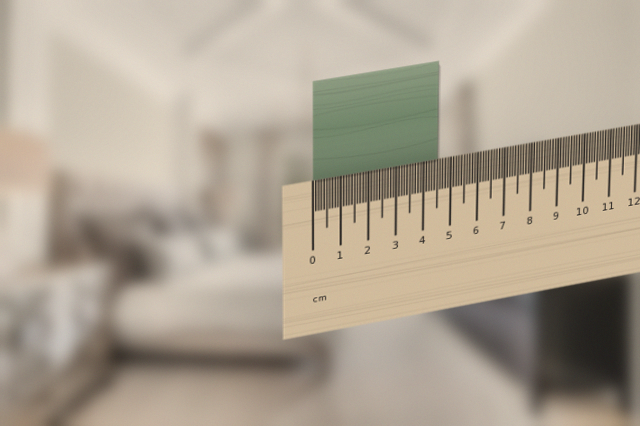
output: cm 4.5
